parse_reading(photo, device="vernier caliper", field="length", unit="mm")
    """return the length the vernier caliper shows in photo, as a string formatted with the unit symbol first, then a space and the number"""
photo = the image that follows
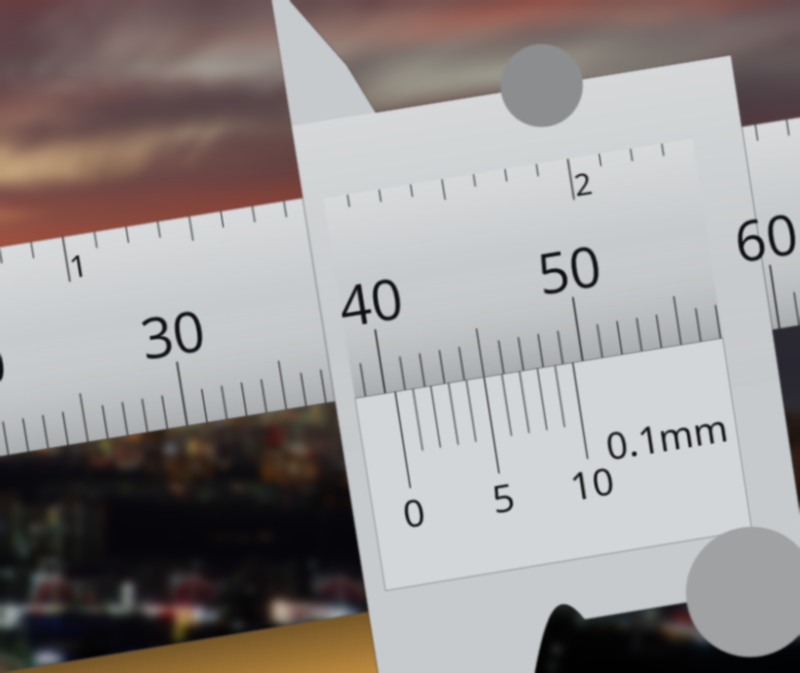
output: mm 40.5
